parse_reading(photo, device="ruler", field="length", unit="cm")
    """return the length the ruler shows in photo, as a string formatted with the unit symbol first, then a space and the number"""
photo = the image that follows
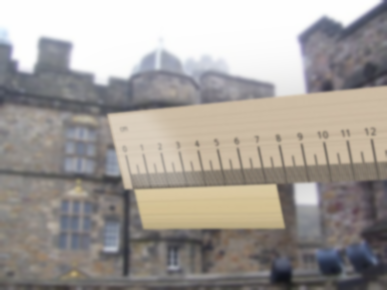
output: cm 7.5
